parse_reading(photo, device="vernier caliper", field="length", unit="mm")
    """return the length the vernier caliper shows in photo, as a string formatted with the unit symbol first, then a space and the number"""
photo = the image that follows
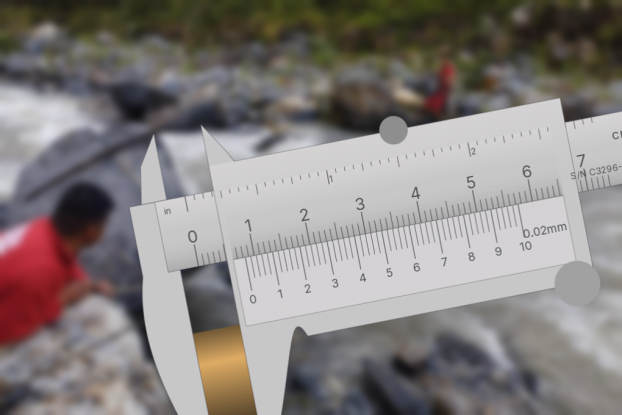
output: mm 8.4
